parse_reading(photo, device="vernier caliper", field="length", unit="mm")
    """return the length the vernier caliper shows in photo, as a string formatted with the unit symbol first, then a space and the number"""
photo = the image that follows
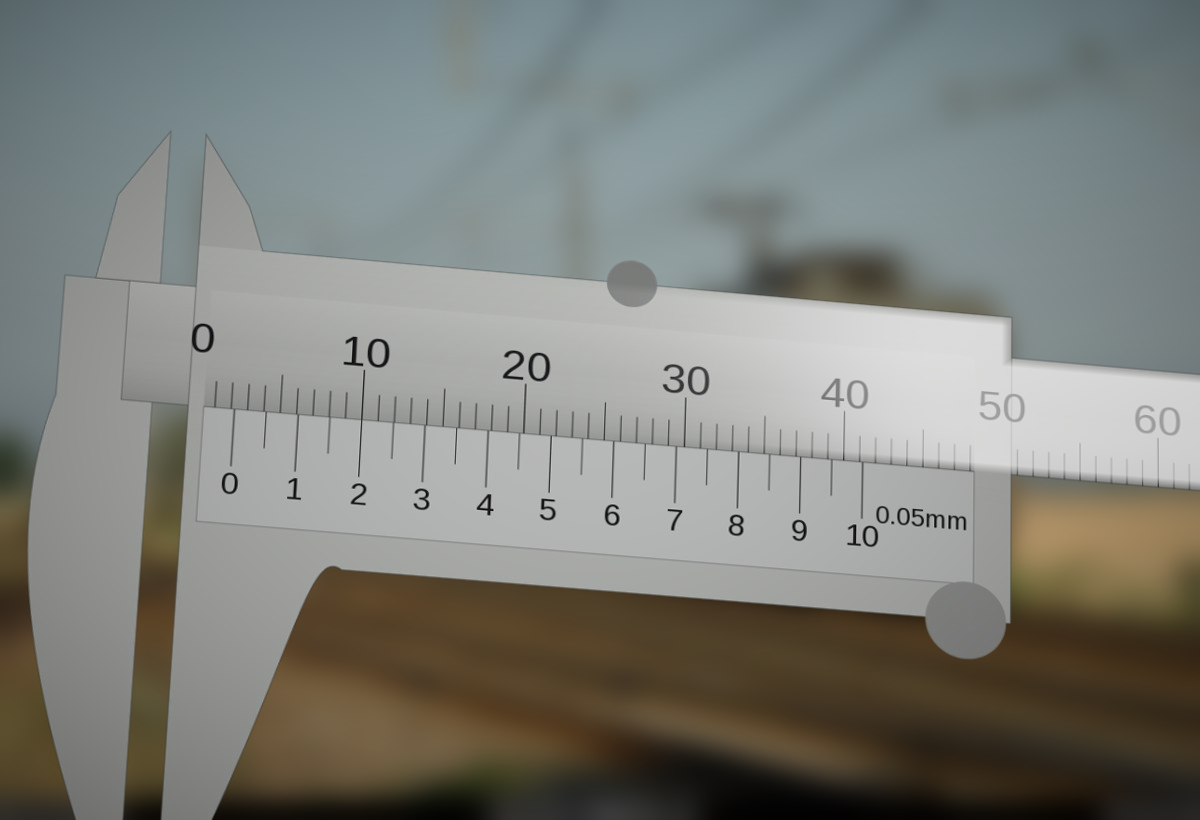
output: mm 2.2
